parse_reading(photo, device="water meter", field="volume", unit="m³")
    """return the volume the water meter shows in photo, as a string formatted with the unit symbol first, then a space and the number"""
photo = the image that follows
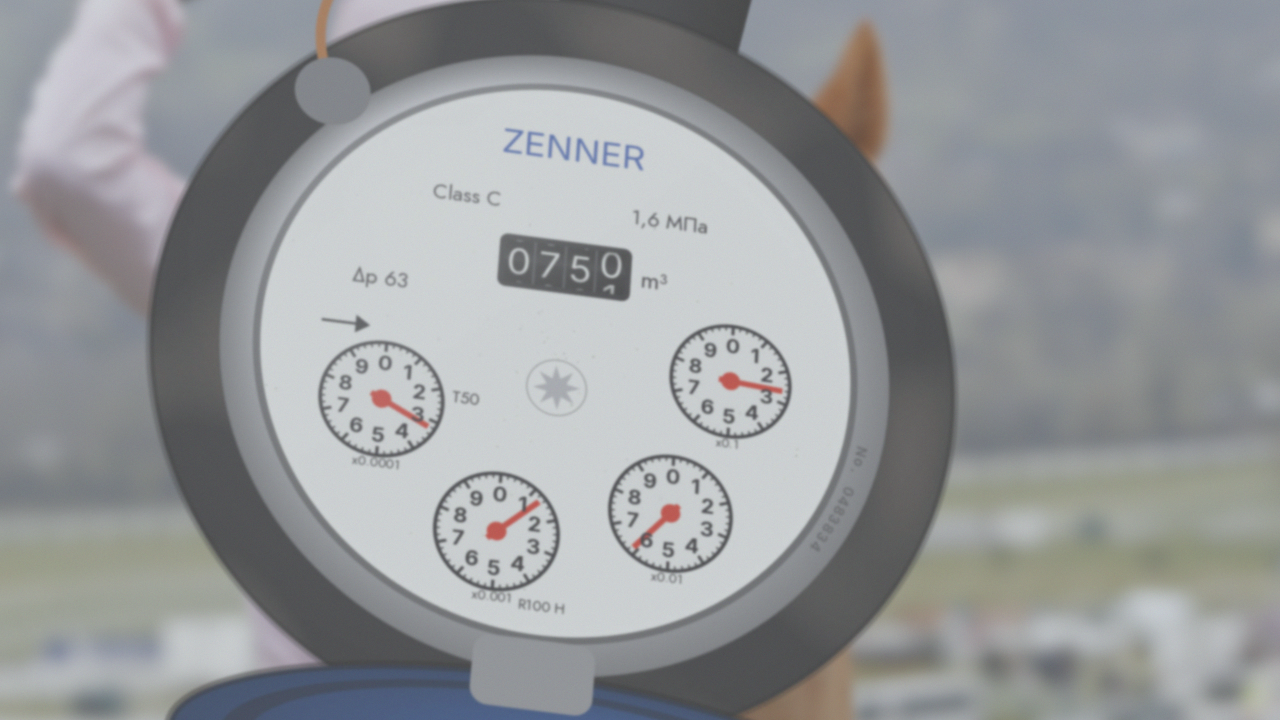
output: m³ 750.2613
